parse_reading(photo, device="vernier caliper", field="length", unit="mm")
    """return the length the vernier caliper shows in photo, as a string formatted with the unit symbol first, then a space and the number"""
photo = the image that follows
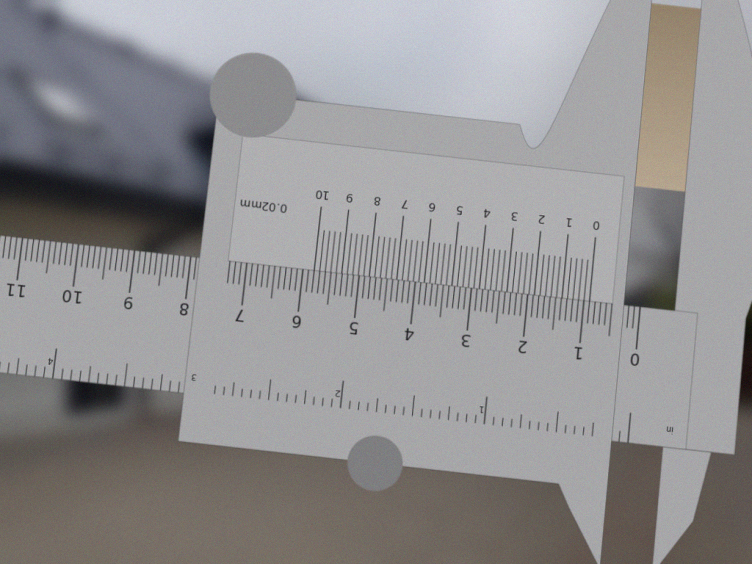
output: mm 9.0
